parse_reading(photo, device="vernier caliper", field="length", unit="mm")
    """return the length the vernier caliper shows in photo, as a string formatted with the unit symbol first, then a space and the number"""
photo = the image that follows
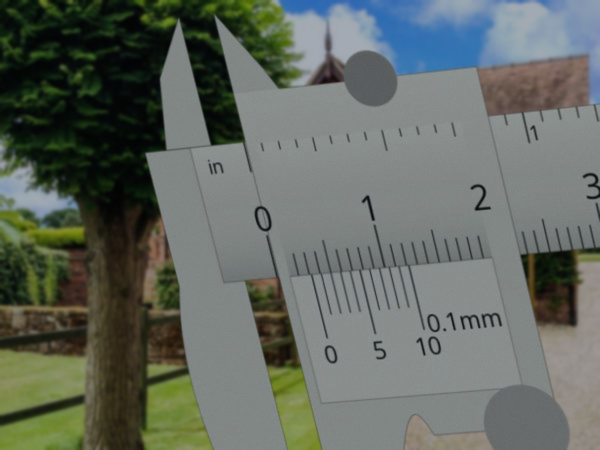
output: mm 3.2
